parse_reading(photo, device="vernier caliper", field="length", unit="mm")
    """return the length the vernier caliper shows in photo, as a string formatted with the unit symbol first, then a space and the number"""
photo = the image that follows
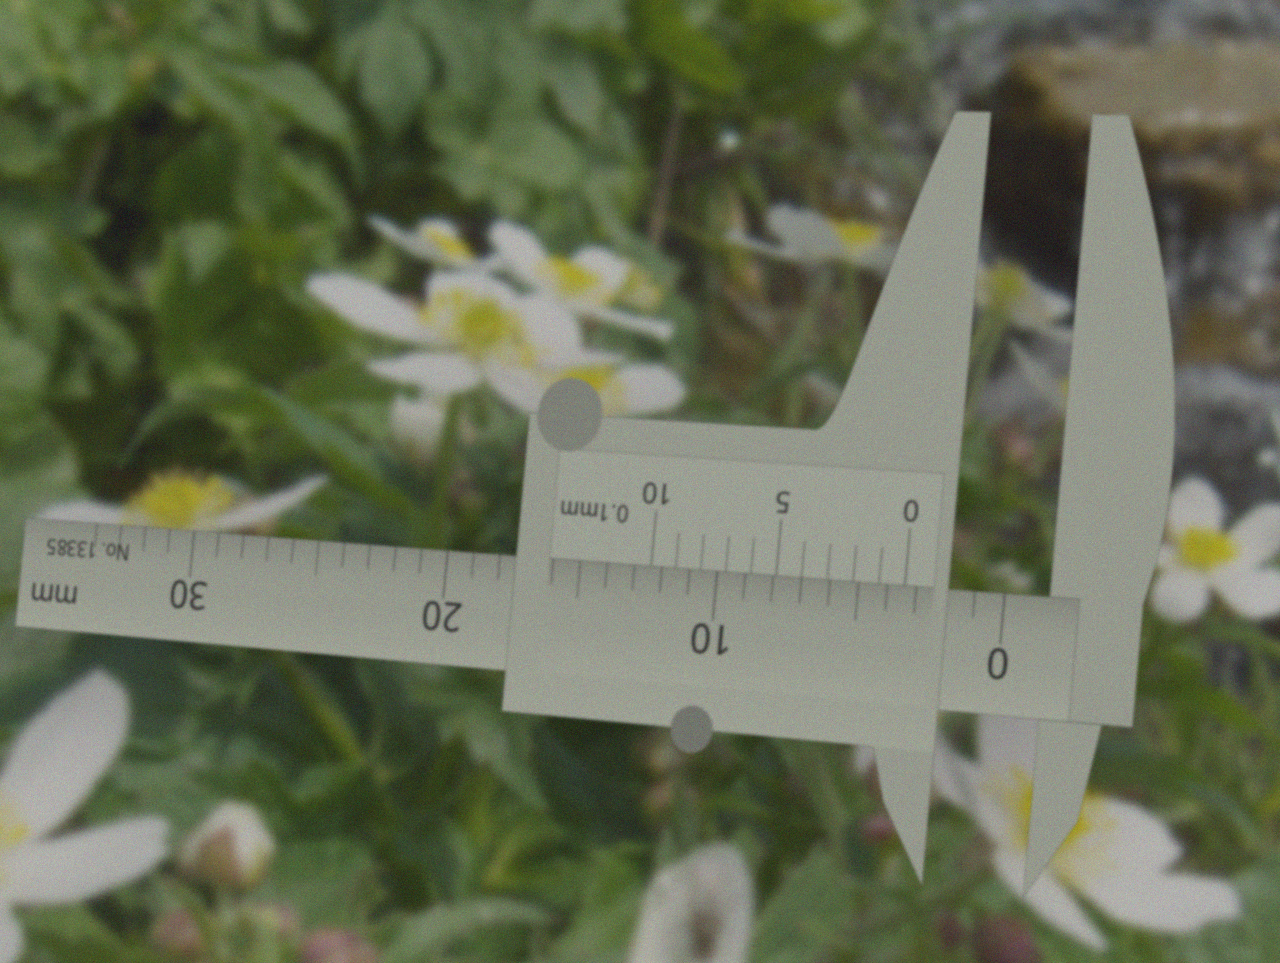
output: mm 3.4
